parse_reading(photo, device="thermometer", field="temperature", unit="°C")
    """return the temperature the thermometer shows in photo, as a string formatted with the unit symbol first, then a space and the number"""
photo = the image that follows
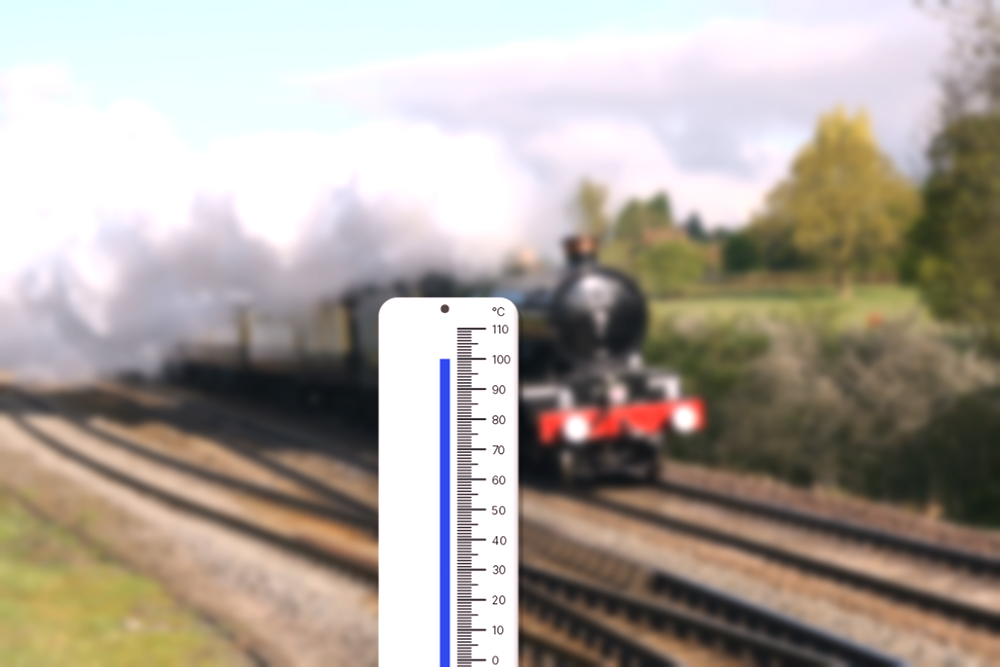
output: °C 100
